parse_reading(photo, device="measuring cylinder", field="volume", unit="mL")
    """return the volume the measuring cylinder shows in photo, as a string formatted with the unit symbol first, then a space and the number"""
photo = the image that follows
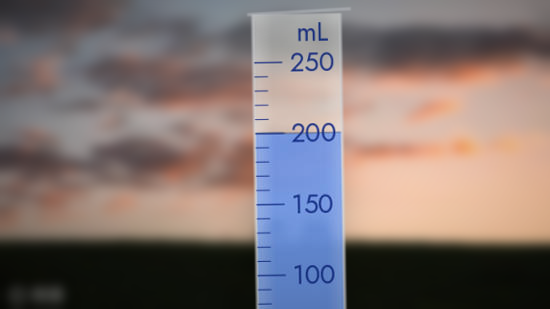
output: mL 200
